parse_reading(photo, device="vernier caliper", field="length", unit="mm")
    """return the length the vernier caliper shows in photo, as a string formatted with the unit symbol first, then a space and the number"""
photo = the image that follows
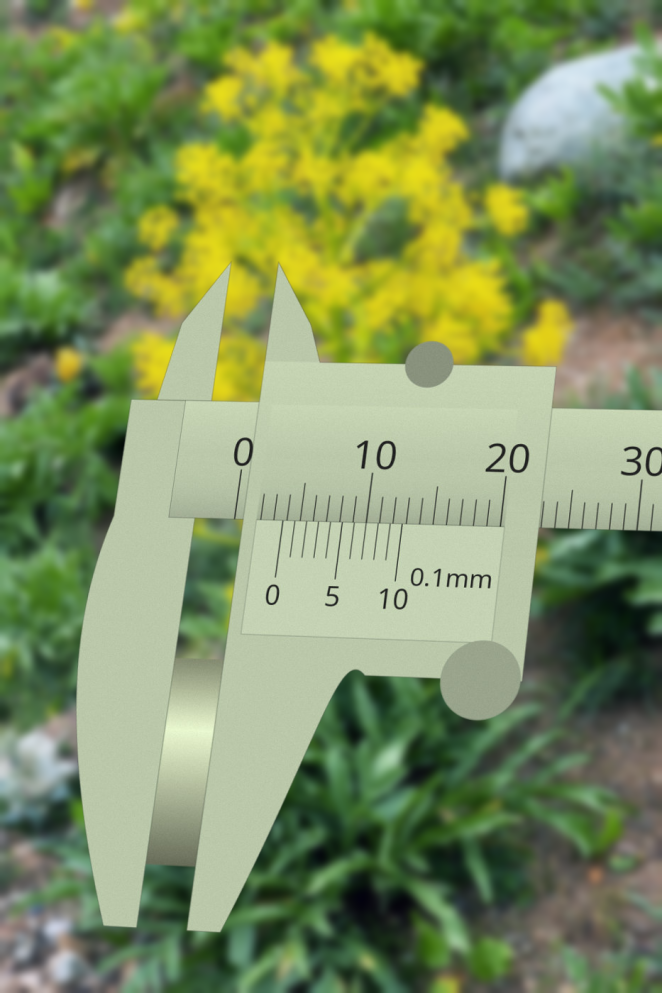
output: mm 3.7
